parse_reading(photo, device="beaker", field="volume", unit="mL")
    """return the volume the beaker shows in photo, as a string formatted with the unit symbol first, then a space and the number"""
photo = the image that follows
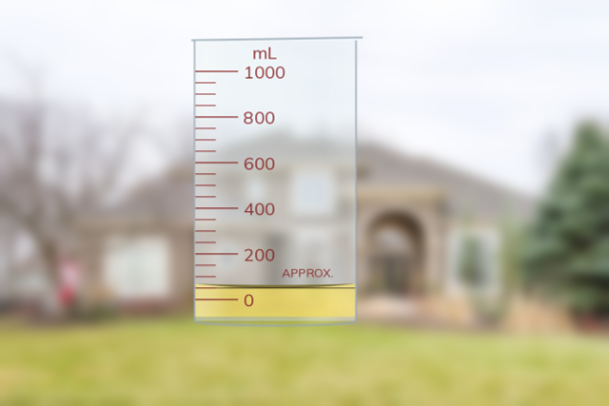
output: mL 50
